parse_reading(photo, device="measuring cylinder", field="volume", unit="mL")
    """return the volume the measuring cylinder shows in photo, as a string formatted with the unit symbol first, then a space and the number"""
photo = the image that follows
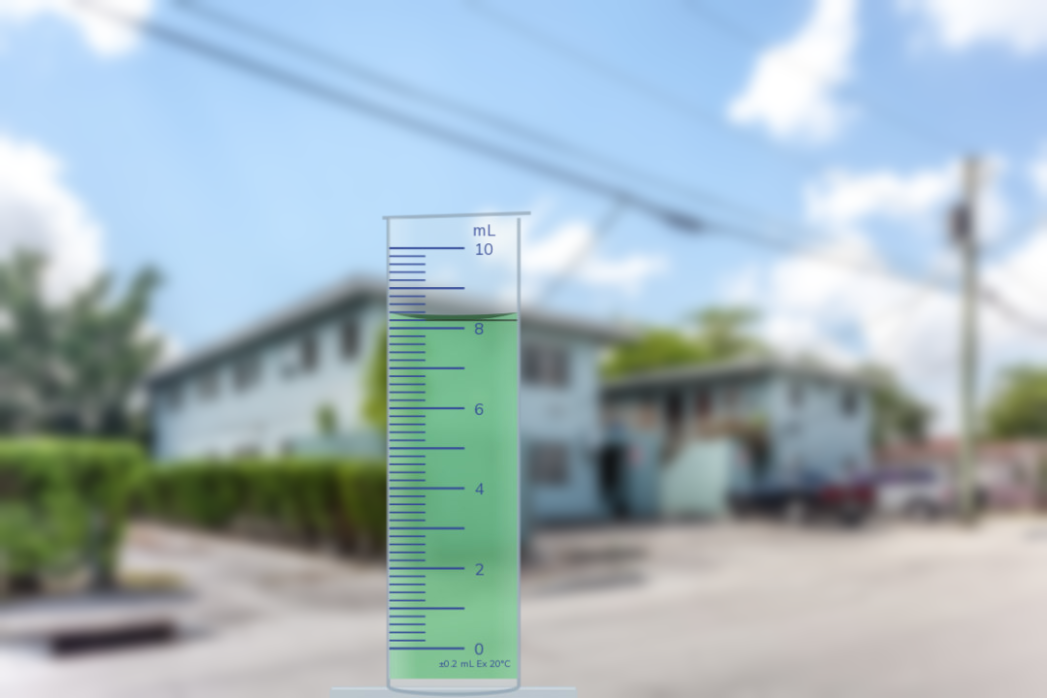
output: mL 8.2
